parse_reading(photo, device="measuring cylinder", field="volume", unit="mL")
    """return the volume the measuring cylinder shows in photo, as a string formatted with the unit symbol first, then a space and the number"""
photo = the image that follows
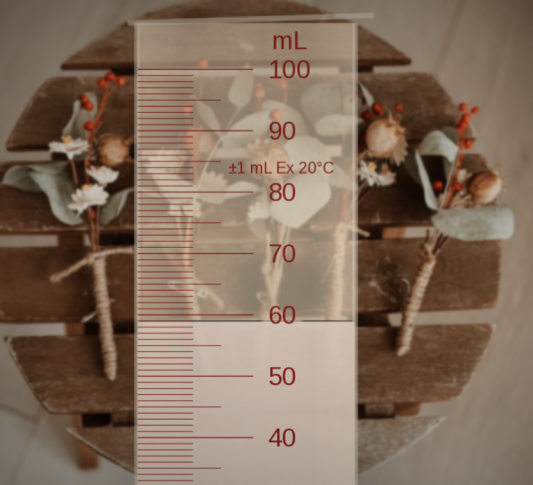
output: mL 59
